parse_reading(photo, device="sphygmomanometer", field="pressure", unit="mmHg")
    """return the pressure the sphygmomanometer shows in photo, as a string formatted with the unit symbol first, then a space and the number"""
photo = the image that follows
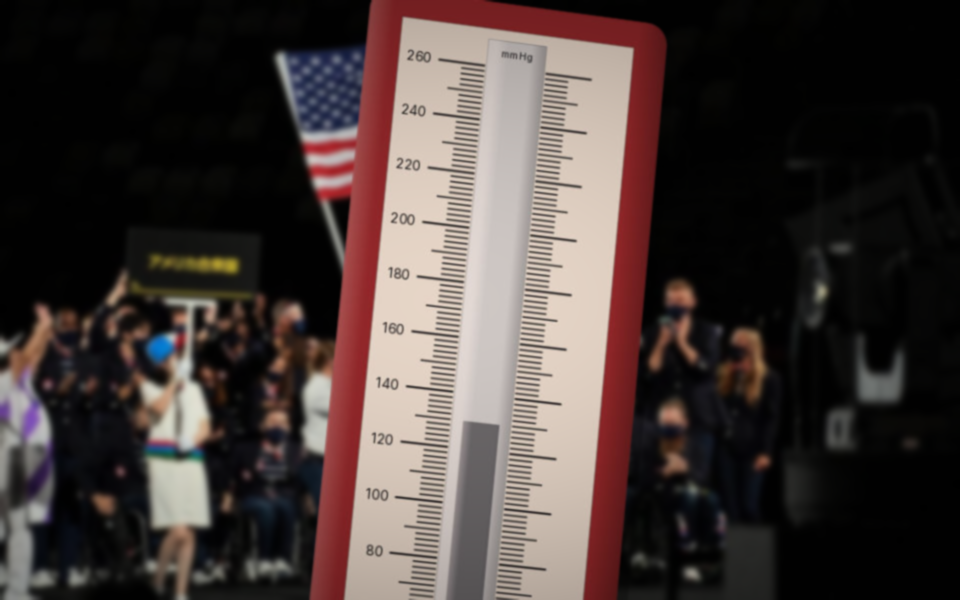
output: mmHg 130
